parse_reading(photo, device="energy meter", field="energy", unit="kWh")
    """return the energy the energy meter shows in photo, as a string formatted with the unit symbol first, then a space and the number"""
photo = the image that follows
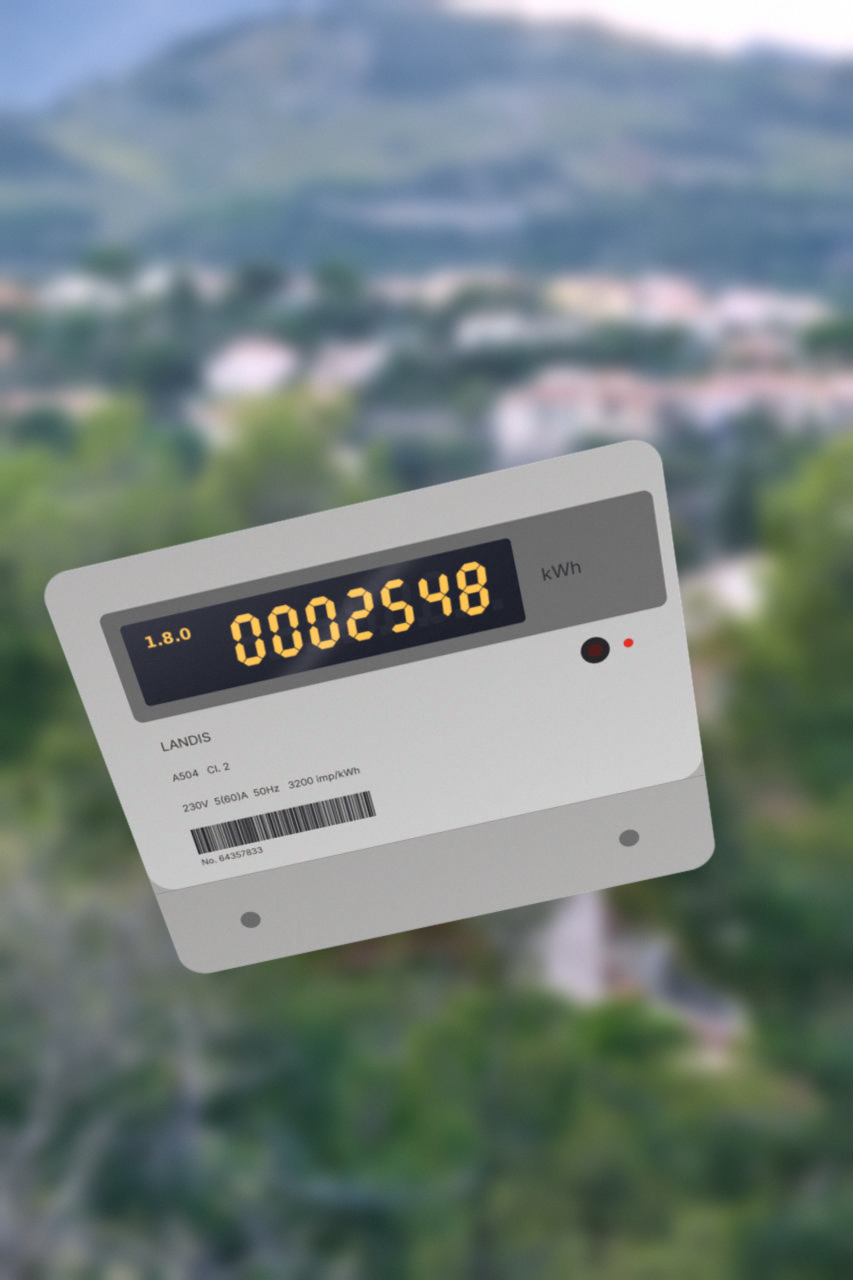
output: kWh 2548
